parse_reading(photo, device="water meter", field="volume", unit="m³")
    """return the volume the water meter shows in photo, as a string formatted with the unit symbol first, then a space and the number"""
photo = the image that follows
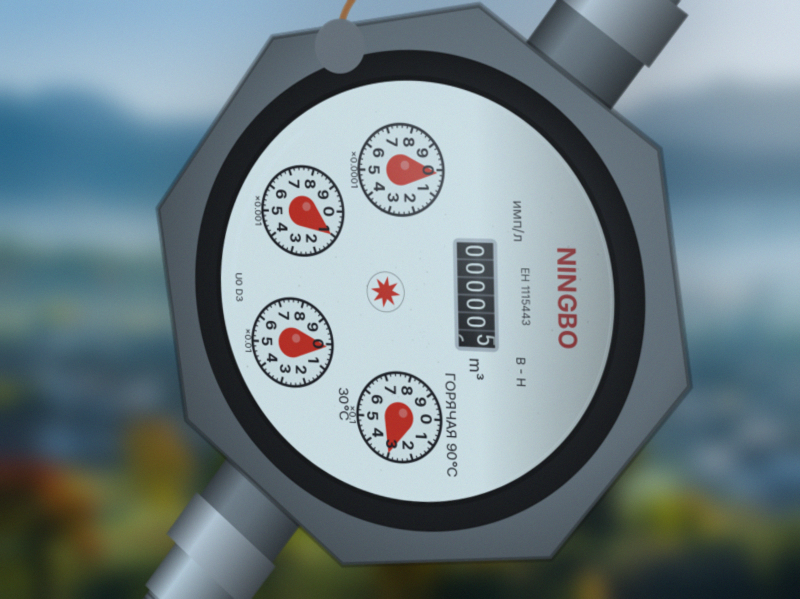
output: m³ 5.3010
